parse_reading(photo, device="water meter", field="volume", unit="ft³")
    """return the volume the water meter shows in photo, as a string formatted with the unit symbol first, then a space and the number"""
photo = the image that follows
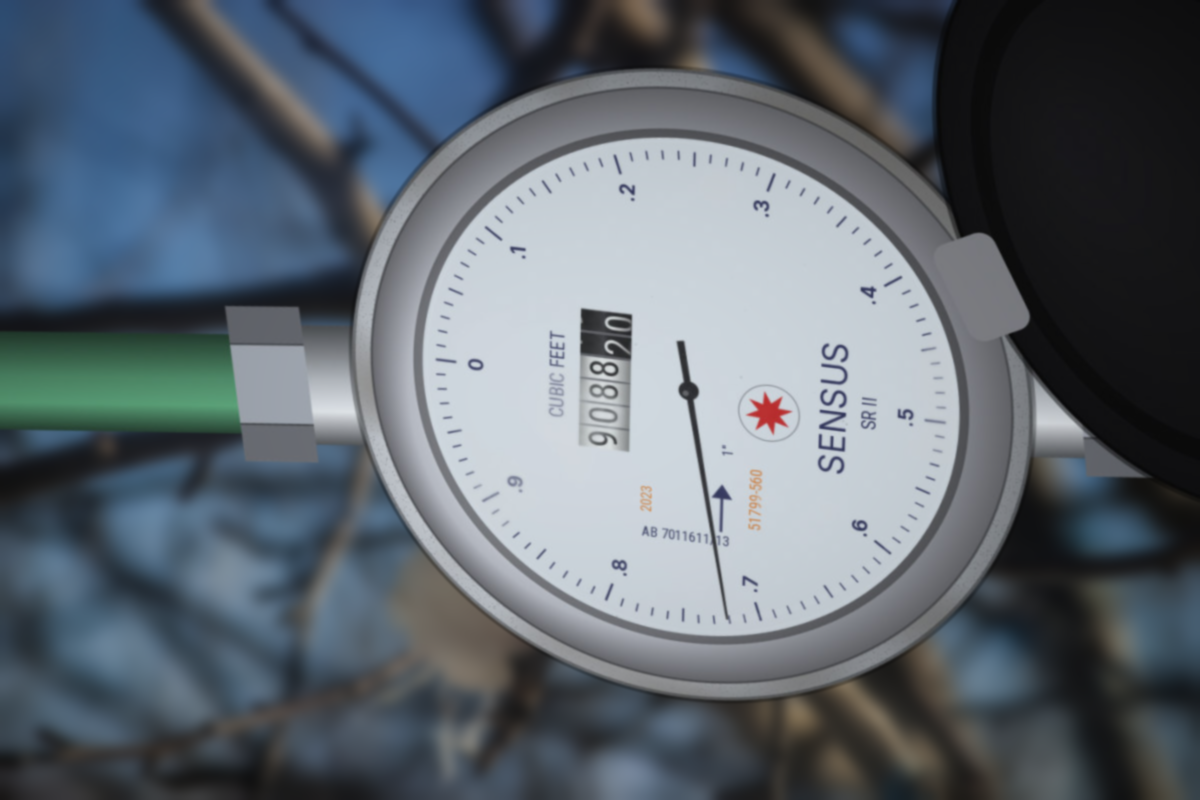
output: ft³ 908819.72
